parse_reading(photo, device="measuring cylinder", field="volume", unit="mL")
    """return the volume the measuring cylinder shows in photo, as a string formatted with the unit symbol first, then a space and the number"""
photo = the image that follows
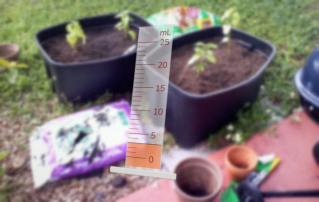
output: mL 3
